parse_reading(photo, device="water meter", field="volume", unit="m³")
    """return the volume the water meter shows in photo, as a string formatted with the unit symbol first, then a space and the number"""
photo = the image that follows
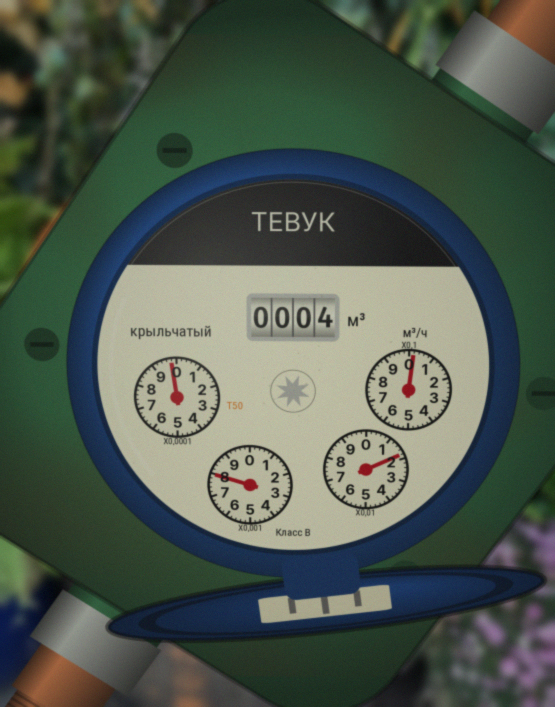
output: m³ 4.0179
